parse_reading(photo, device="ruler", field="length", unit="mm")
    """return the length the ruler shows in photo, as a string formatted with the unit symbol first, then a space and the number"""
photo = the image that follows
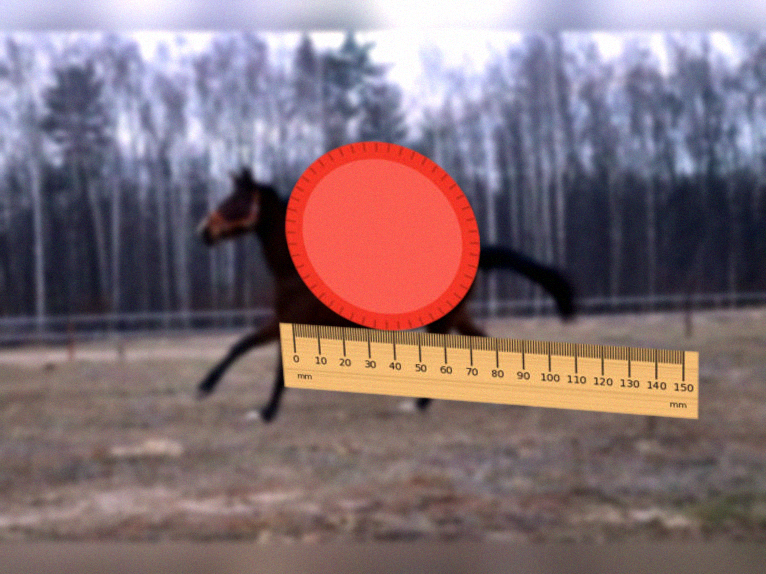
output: mm 75
